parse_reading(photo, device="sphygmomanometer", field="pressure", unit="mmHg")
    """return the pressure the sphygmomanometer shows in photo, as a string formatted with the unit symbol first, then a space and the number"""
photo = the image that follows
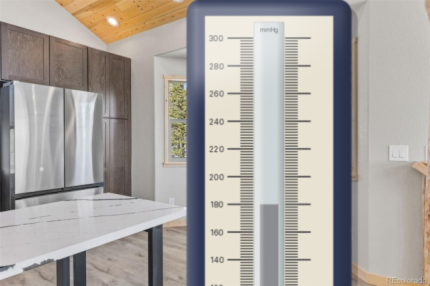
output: mmHg 180
